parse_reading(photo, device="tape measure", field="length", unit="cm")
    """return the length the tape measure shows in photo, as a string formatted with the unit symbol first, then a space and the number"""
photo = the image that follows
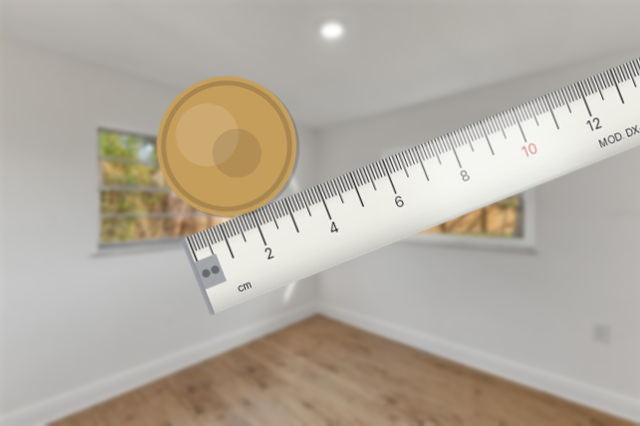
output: cm 4
